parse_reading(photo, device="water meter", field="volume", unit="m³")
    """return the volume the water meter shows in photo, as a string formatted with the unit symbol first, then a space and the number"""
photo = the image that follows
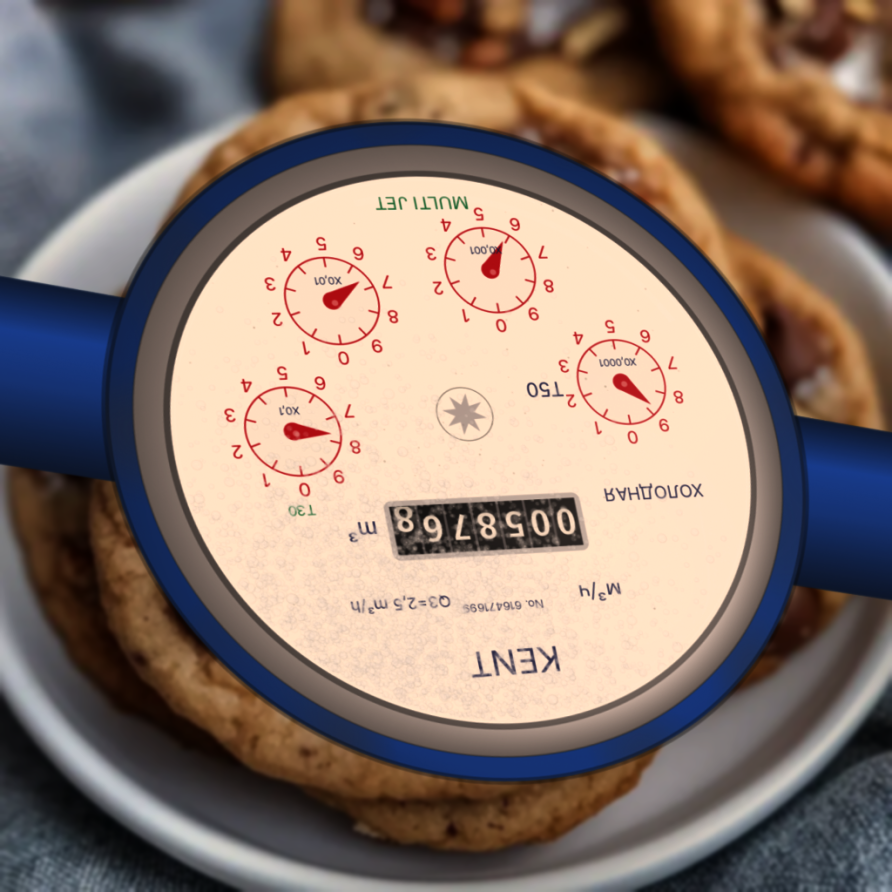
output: m³ 58767.7658
